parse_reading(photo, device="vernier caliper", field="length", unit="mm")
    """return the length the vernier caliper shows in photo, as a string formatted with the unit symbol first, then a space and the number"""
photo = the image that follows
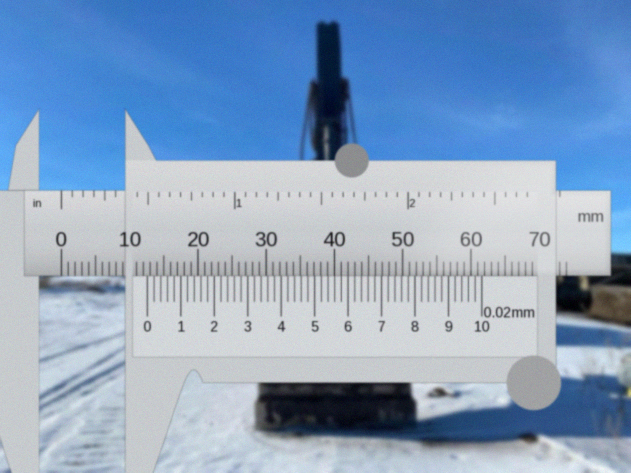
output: mm 12.6
